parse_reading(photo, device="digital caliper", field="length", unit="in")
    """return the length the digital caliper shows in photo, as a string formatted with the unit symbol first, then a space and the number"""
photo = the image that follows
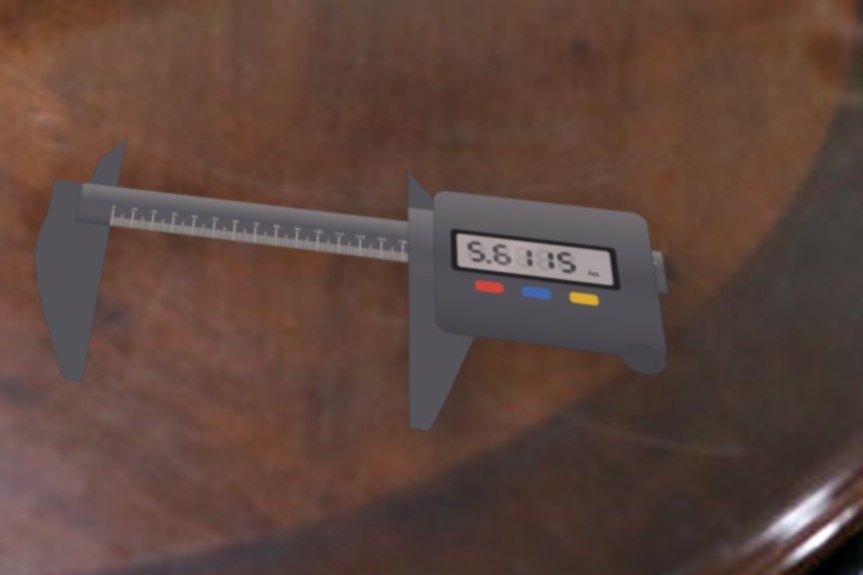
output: in 5.6115
